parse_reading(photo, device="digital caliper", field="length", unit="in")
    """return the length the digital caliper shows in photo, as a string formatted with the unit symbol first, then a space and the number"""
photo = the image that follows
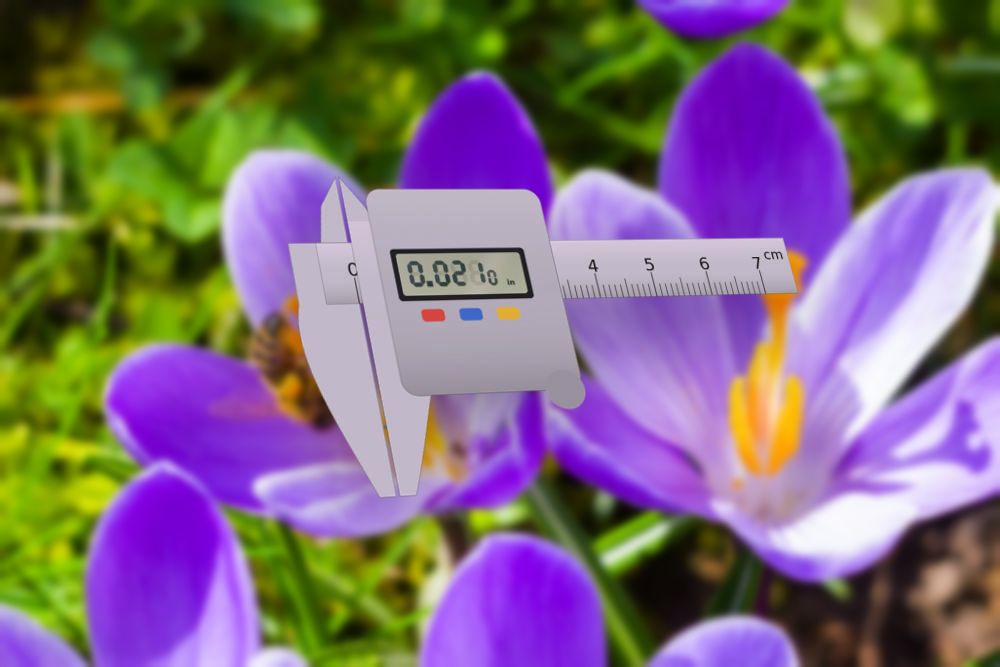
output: in 0.0210
